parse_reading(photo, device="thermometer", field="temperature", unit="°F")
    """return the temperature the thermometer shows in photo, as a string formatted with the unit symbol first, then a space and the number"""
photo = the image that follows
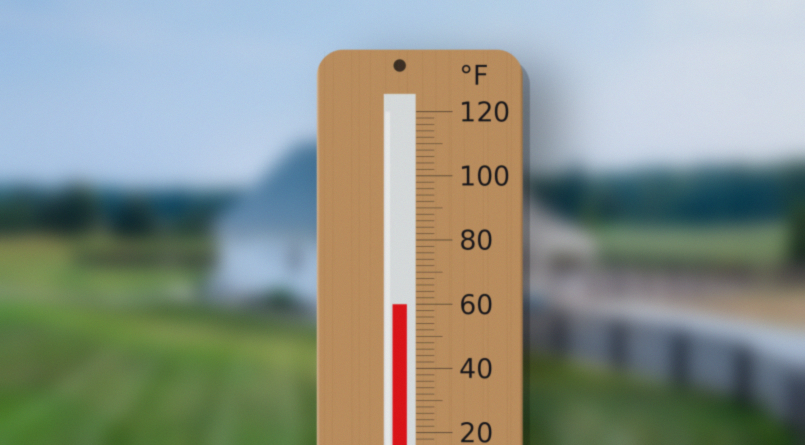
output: °F 60
